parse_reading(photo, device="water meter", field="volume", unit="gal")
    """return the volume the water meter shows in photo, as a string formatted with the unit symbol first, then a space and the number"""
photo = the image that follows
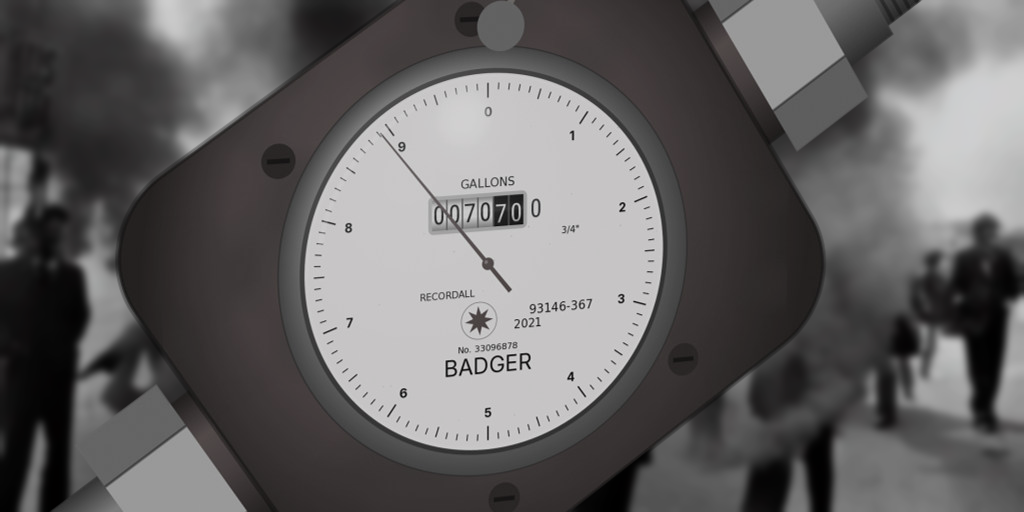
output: gal 70698.9
